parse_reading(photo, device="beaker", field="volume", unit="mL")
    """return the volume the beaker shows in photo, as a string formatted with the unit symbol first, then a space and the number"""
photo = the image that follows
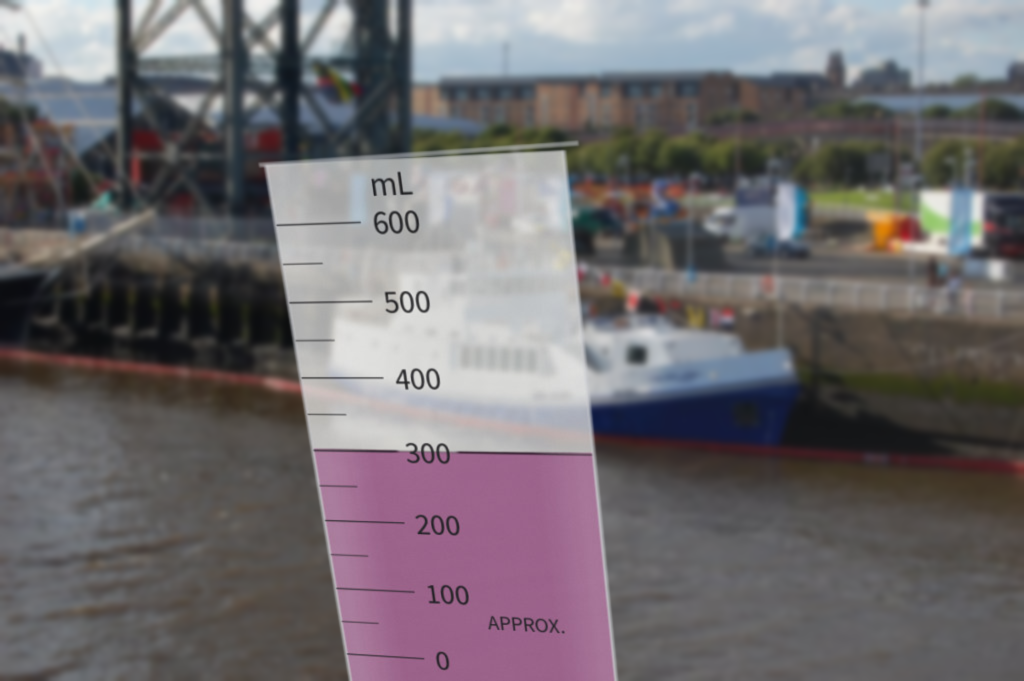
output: mL 300
